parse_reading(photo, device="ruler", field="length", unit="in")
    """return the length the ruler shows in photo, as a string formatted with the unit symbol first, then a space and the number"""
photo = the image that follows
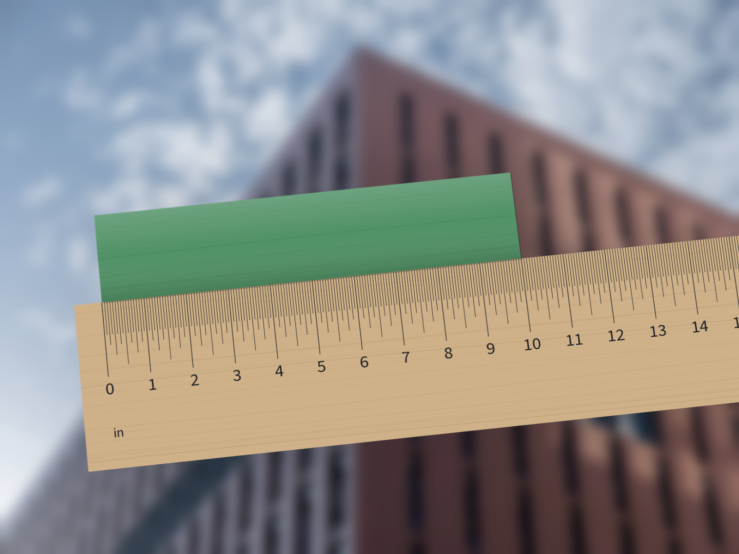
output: in 10
